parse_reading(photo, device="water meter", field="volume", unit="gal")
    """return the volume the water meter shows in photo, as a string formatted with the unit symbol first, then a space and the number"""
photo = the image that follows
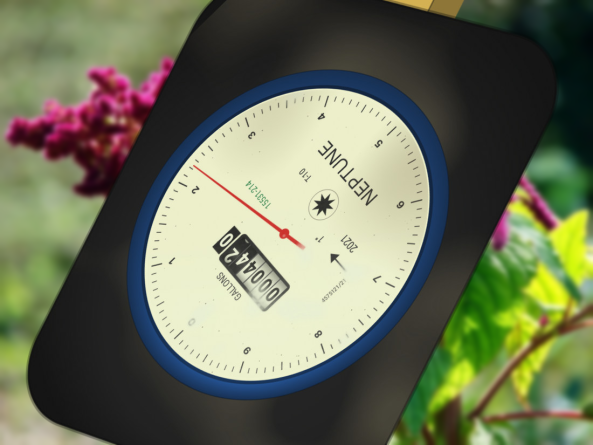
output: gal 4422.2
